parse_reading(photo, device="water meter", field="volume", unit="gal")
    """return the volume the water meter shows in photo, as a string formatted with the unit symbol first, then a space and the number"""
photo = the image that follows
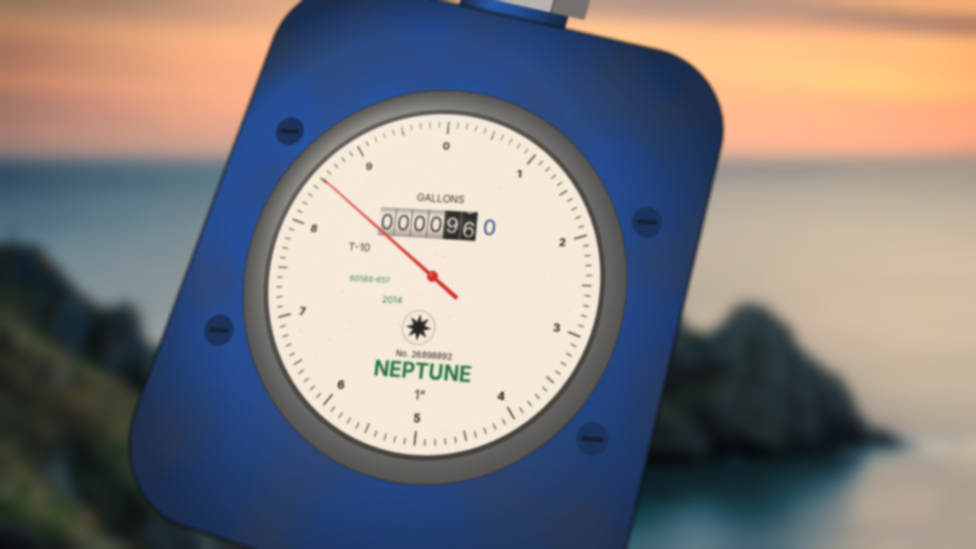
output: gal 958.5
